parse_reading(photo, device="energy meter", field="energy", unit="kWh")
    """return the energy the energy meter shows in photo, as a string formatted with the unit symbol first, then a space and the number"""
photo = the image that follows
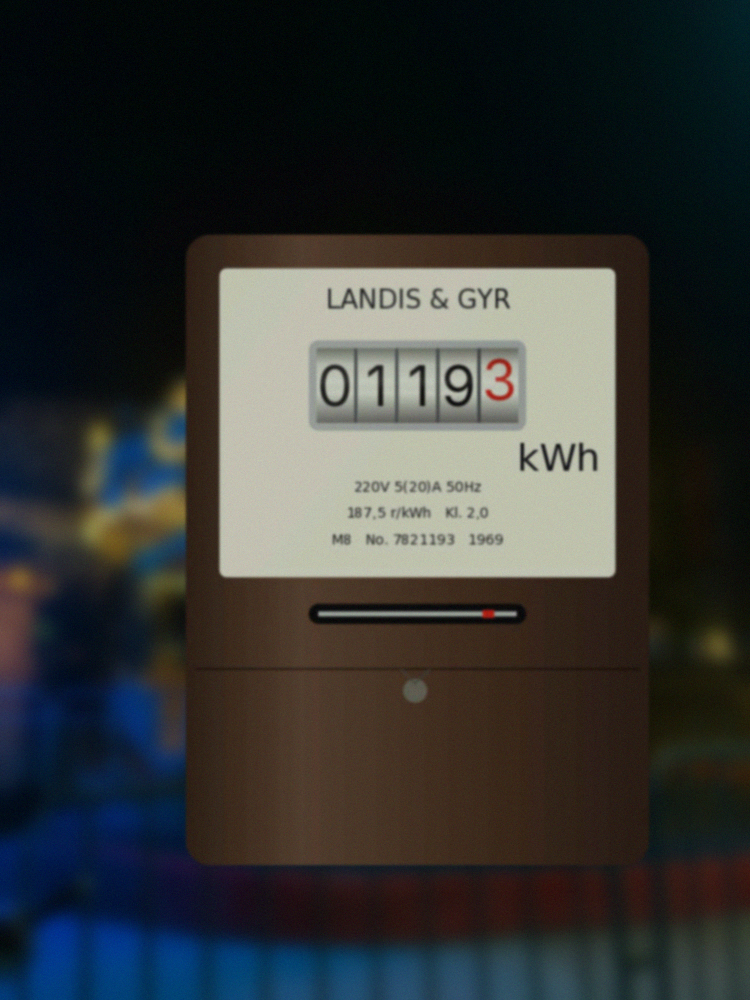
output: kWh 119.3
